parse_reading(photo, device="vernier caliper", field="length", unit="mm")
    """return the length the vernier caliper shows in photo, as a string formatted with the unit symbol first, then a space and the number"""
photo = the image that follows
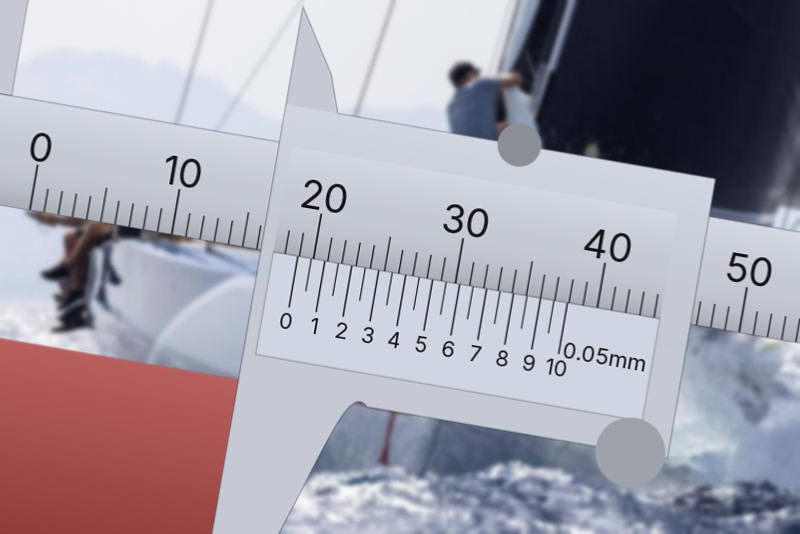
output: mm 18.9
